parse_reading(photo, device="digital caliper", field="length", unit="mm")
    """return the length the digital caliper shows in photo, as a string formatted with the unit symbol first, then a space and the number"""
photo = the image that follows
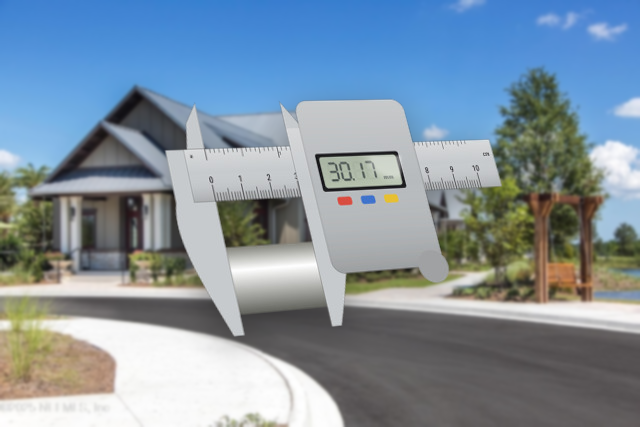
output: mm 30.17
